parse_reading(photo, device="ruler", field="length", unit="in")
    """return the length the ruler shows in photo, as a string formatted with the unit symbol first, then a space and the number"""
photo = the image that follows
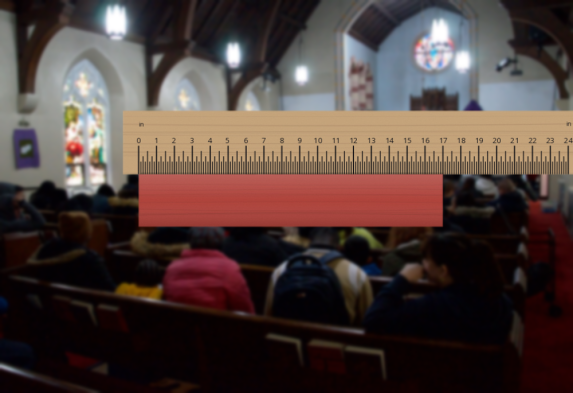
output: in 17
